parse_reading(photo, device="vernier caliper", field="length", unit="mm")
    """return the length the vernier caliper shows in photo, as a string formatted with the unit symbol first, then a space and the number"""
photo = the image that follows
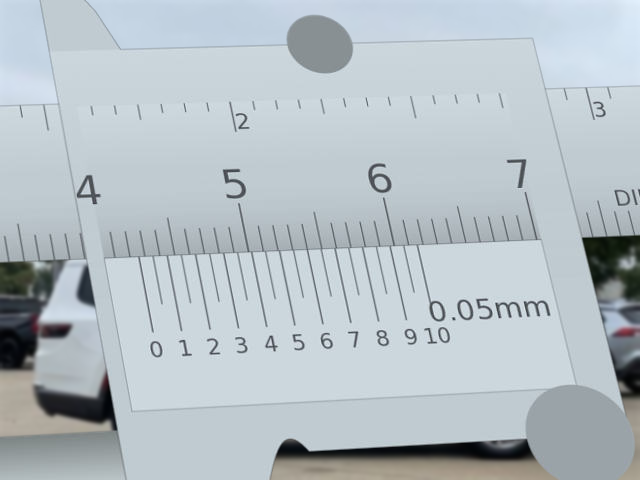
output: mm 42.6
